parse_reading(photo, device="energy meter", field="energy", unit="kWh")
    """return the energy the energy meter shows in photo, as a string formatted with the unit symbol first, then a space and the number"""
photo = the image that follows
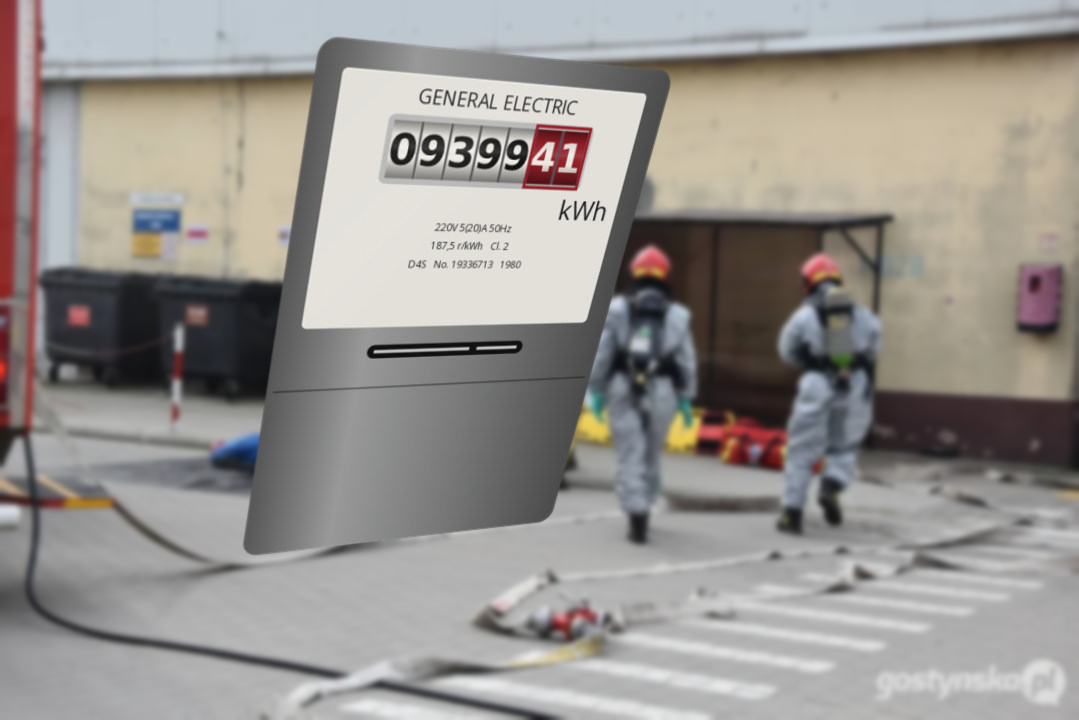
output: kWh 9399.41
